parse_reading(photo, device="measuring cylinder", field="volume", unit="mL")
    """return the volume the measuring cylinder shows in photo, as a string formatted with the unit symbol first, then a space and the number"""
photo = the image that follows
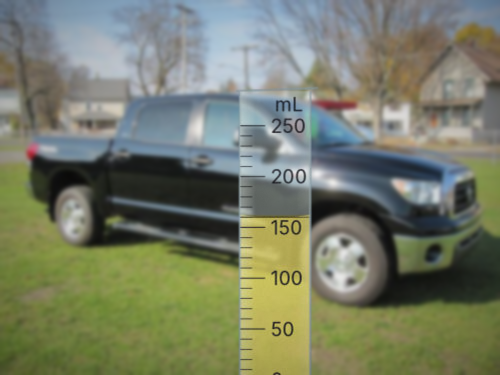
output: mL 160
